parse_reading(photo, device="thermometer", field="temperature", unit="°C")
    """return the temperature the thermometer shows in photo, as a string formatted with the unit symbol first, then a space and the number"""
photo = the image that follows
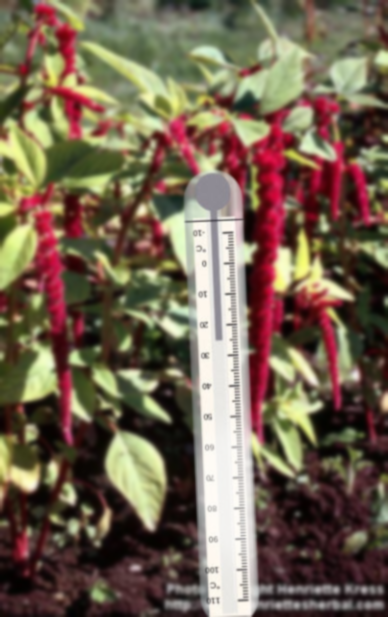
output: °C 25
